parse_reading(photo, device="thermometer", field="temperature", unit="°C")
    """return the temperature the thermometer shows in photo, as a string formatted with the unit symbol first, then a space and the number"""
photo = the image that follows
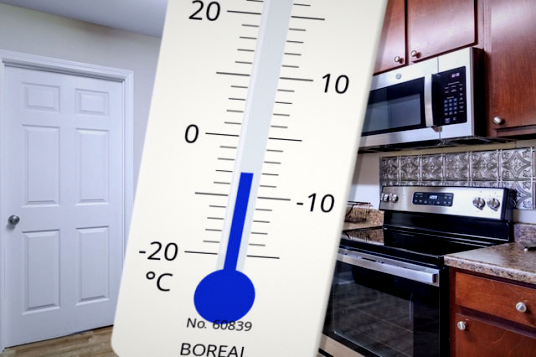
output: °C -6
